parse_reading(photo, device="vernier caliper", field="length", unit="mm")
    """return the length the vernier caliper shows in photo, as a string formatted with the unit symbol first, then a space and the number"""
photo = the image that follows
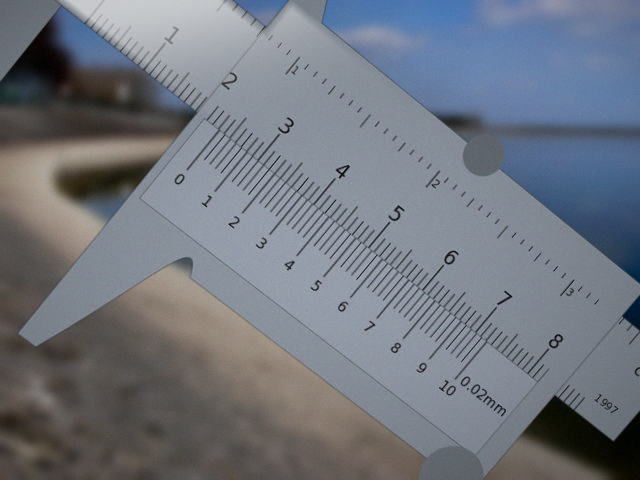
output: mm 23.2
